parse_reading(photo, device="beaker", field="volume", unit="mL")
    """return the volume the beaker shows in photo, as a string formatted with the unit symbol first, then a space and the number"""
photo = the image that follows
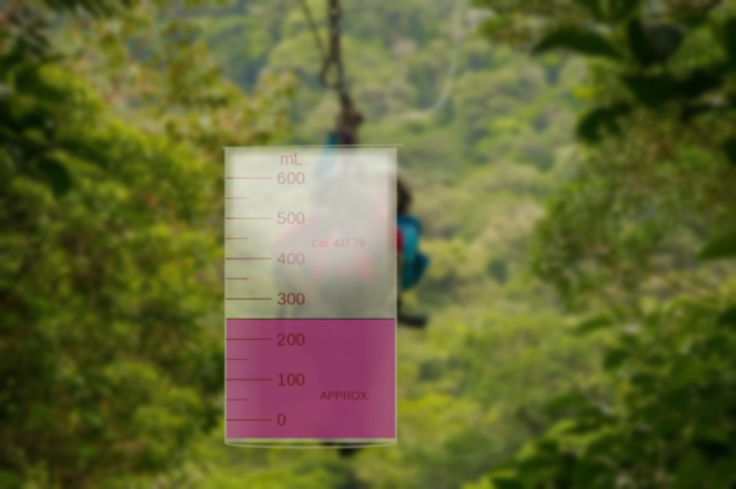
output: mL 250
